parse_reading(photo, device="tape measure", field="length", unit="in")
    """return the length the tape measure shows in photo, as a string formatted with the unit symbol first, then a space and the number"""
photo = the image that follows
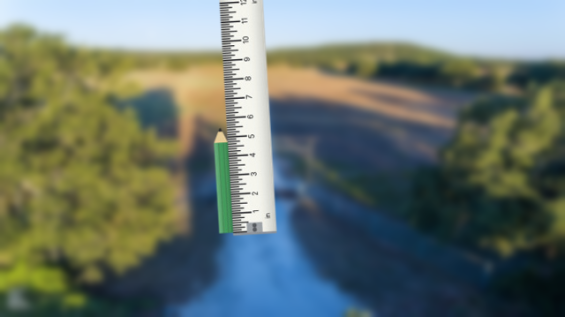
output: in 5.5
